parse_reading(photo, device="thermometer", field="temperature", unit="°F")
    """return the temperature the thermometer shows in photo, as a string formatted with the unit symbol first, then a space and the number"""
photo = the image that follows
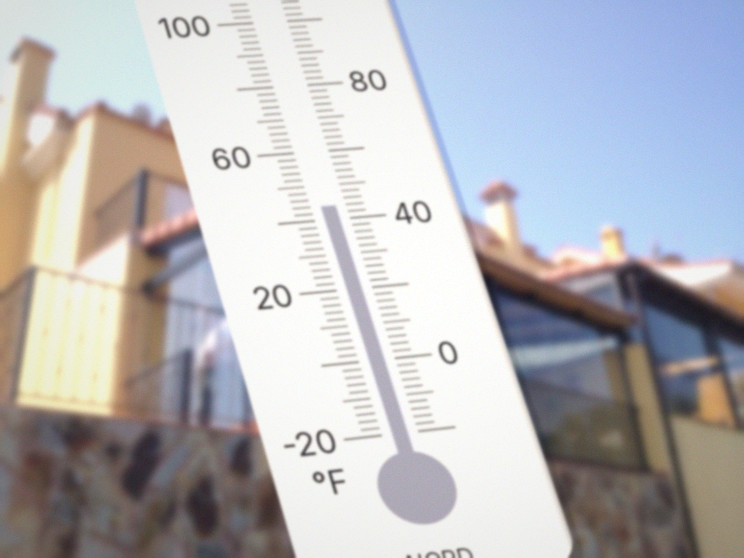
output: °F 44
